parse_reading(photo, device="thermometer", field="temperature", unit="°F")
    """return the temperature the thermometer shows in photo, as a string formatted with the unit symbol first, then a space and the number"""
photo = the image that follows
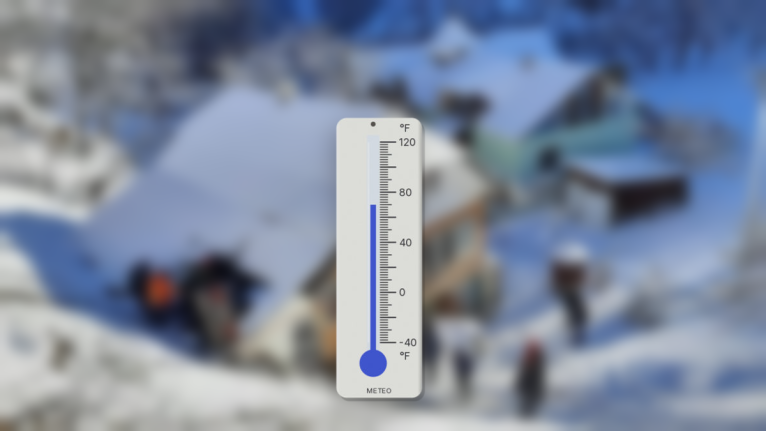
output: °F 70
